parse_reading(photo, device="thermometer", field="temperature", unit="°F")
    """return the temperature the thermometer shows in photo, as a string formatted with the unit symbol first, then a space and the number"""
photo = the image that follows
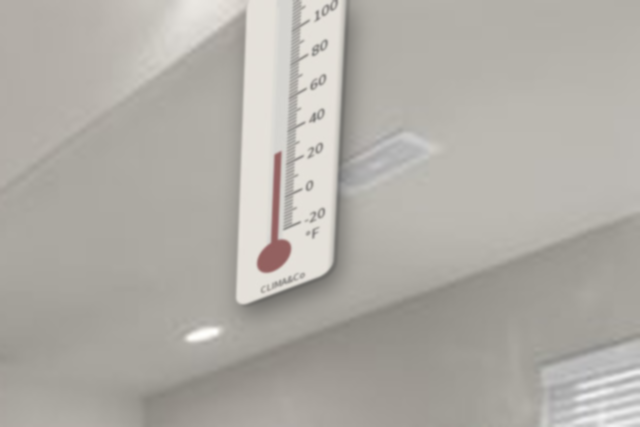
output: °F 30
